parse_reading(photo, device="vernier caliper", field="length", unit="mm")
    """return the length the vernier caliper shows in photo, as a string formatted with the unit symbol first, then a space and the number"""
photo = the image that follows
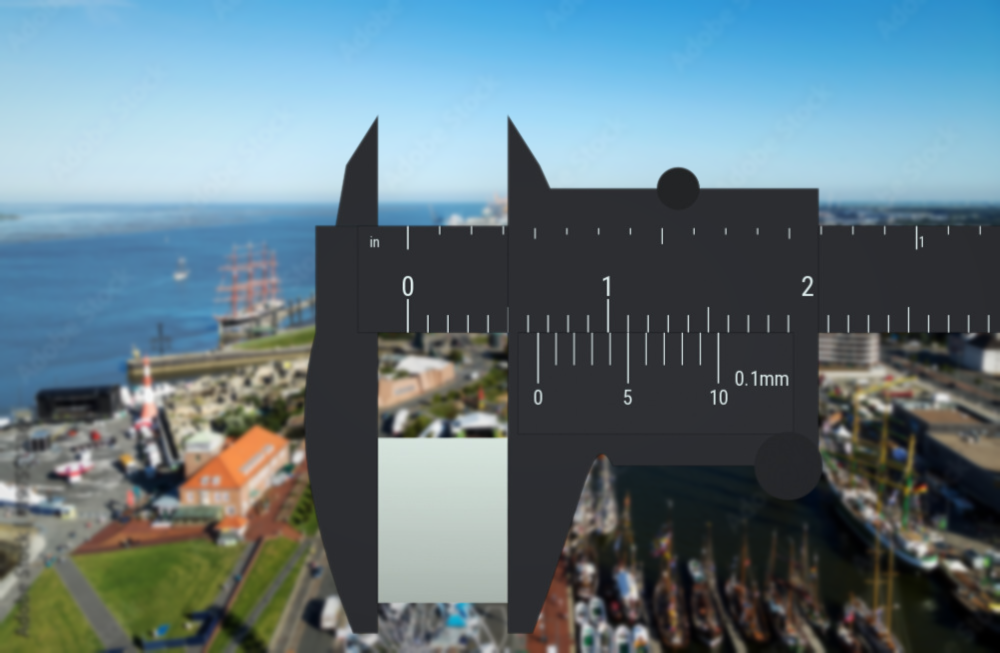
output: mm 6.5
